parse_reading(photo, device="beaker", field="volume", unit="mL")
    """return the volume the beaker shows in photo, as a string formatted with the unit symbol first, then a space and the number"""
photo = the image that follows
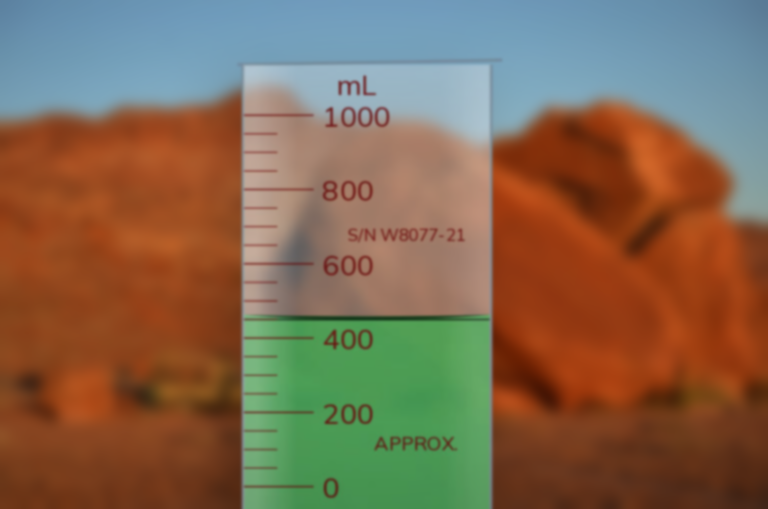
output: mL 450
